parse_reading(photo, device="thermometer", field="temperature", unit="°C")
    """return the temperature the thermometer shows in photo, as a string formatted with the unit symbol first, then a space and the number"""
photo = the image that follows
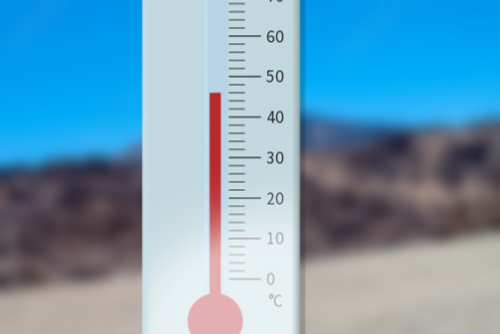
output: °C 46
